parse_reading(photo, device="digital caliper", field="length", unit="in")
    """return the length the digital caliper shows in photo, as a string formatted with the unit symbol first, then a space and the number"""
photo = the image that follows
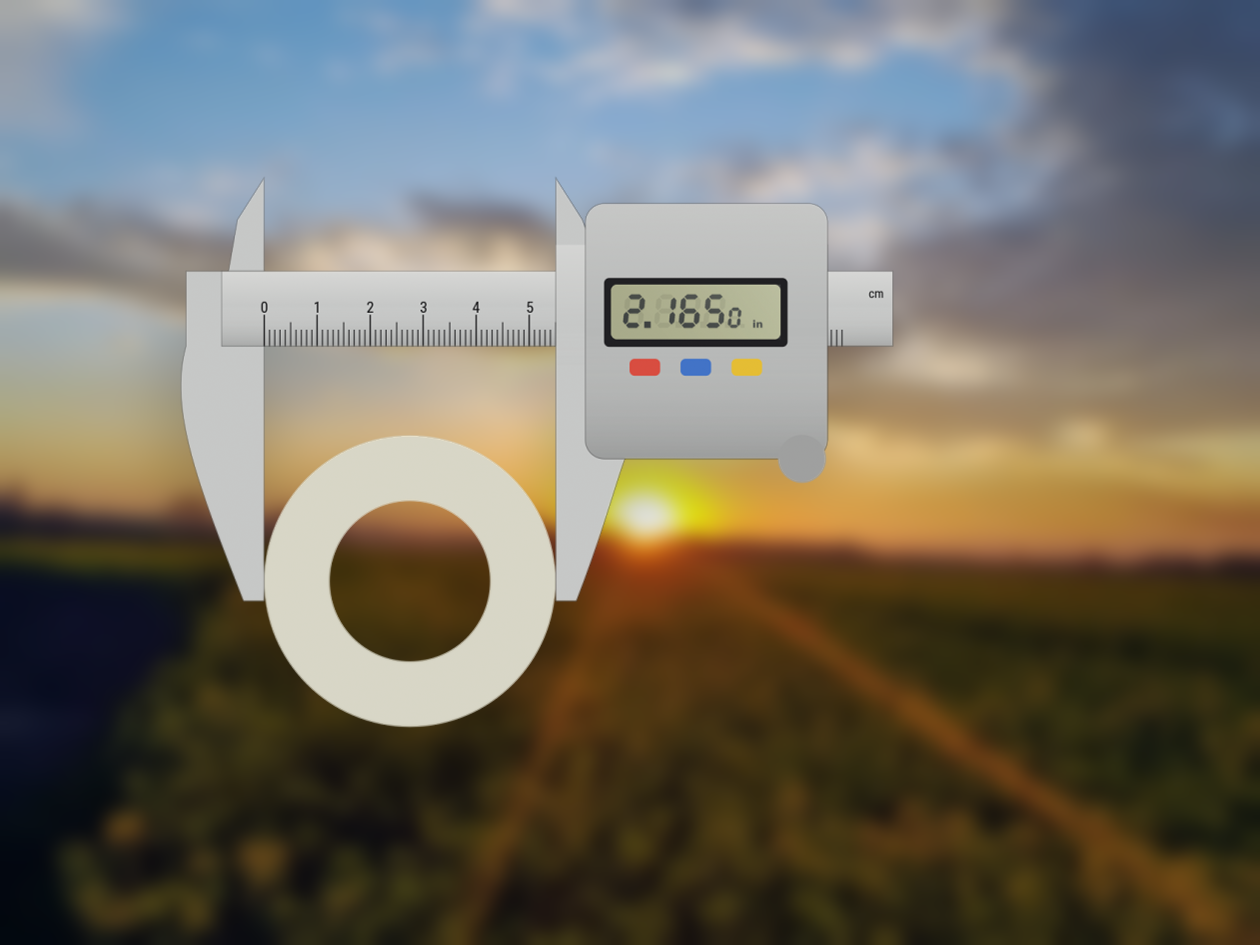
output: in 2.1650
